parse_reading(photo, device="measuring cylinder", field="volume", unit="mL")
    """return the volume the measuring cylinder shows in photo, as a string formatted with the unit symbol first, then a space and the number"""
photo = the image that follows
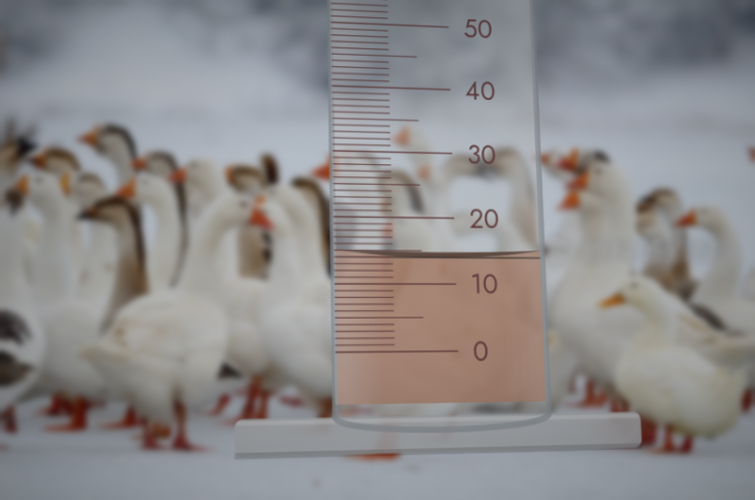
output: mL 14
